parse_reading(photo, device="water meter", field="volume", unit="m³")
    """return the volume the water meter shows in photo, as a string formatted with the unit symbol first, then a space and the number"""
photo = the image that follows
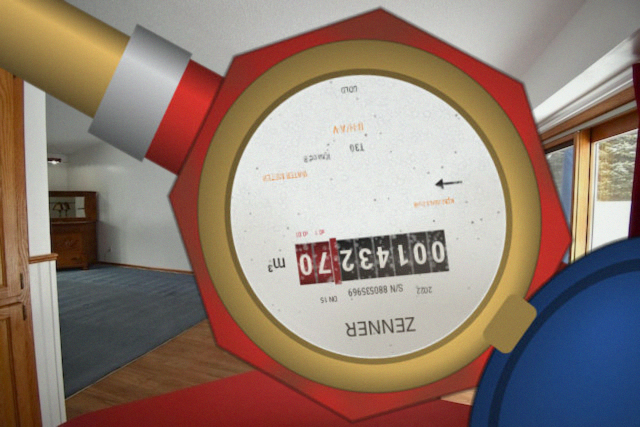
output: m³ 1432.70
